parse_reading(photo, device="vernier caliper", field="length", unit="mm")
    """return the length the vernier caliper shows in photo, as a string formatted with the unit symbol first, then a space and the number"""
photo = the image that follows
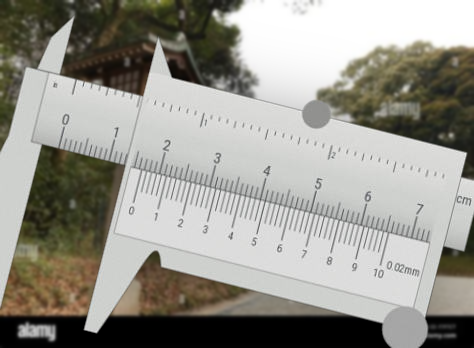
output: mm 16.5
